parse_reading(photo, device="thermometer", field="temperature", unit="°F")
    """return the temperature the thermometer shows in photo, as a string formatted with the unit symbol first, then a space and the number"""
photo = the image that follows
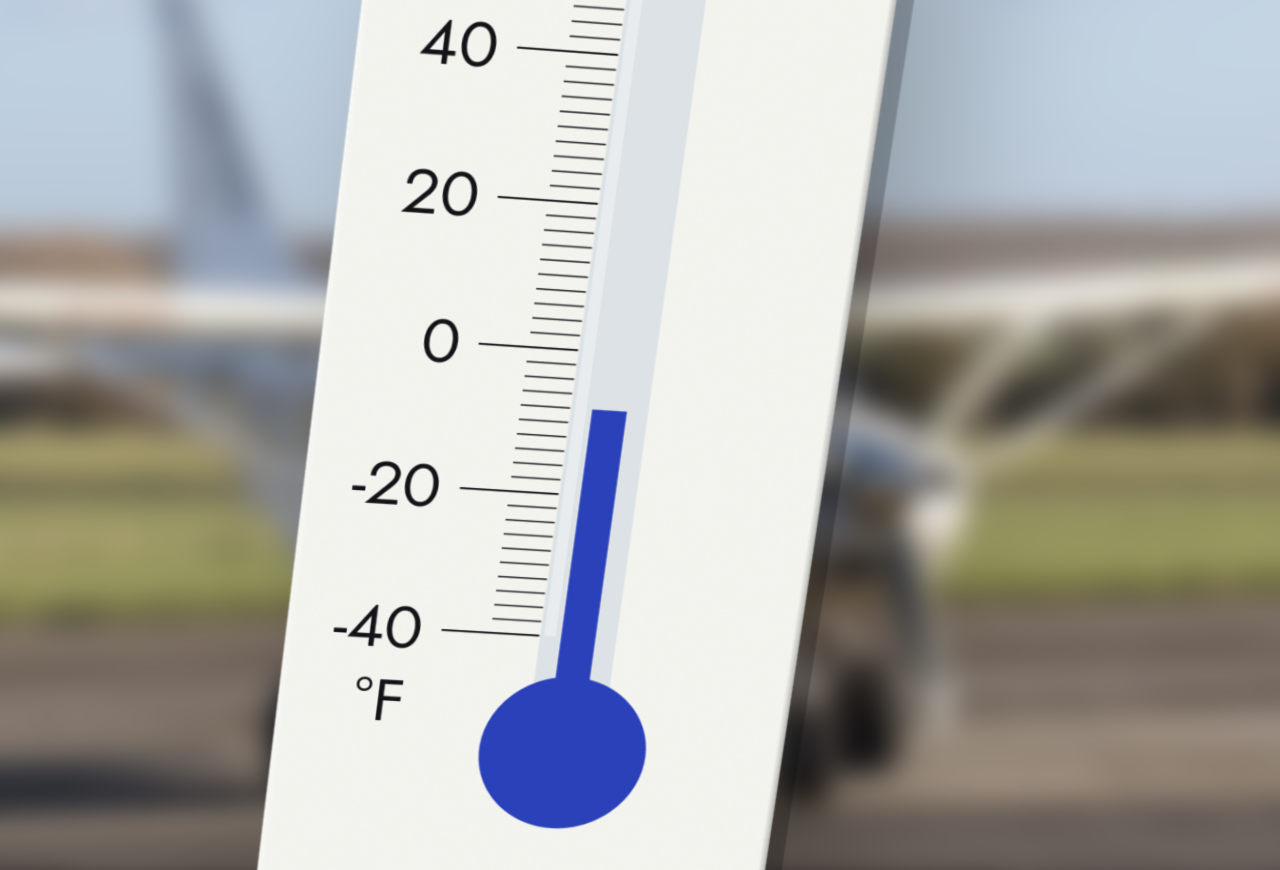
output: °F -8
